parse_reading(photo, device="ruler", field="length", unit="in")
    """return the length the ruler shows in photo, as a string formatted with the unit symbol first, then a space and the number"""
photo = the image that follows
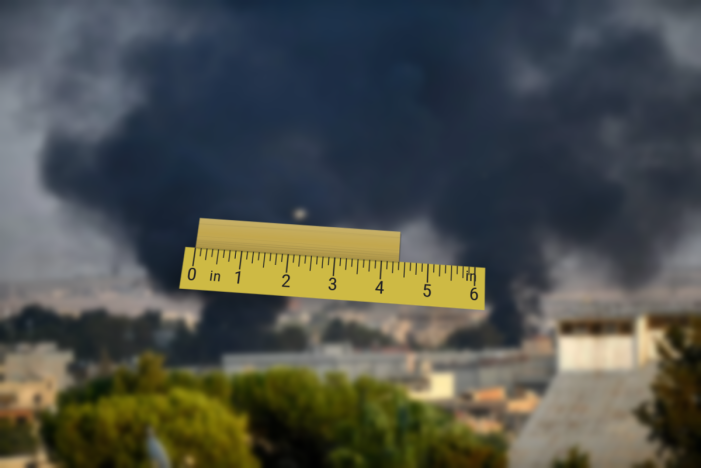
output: in 4.375
